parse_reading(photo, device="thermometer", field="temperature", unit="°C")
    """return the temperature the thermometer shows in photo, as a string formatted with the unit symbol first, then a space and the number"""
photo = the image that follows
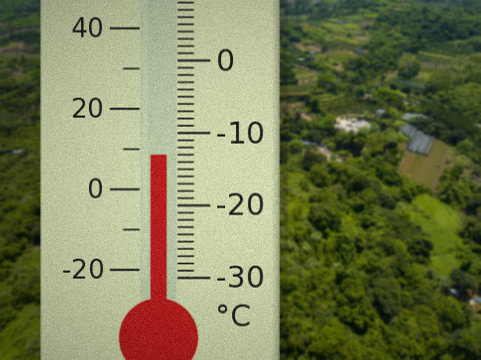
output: °C -13
